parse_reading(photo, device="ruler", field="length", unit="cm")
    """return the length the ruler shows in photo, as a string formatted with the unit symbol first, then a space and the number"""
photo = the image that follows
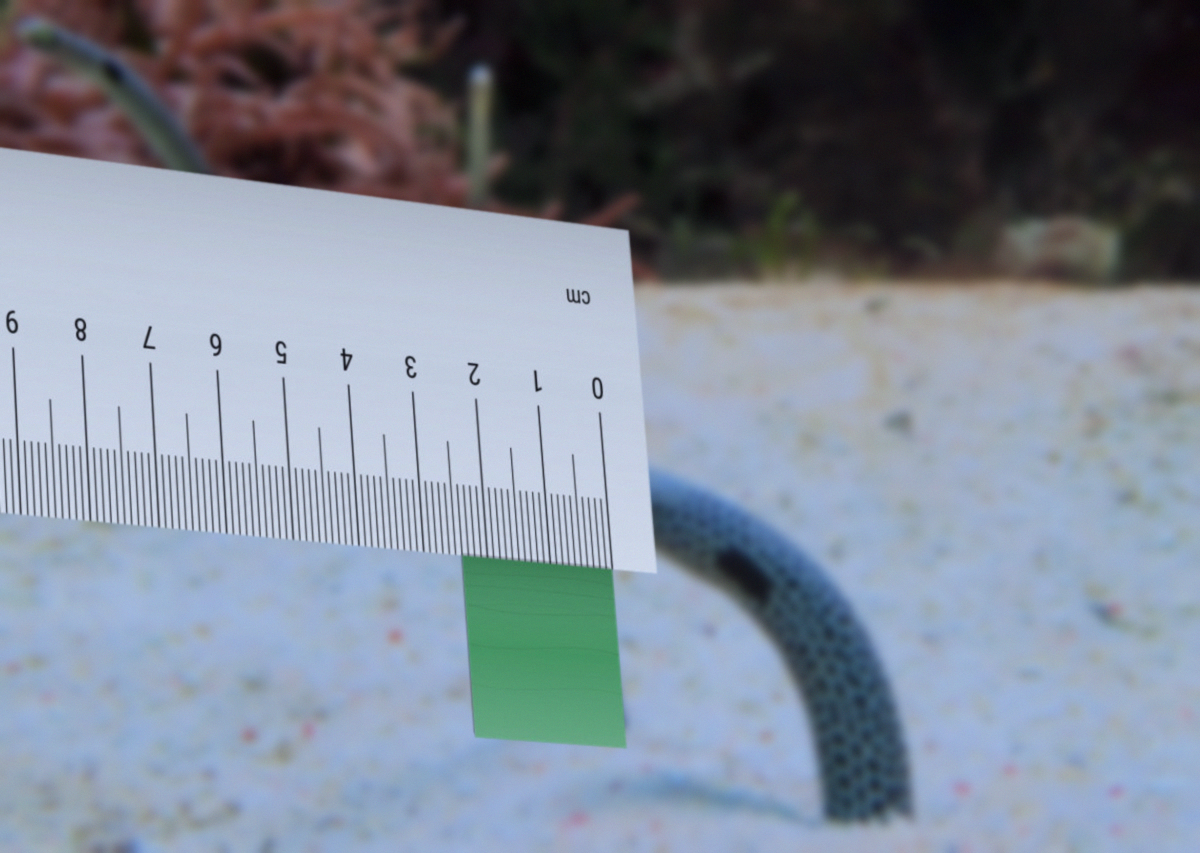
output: cm 2.4
